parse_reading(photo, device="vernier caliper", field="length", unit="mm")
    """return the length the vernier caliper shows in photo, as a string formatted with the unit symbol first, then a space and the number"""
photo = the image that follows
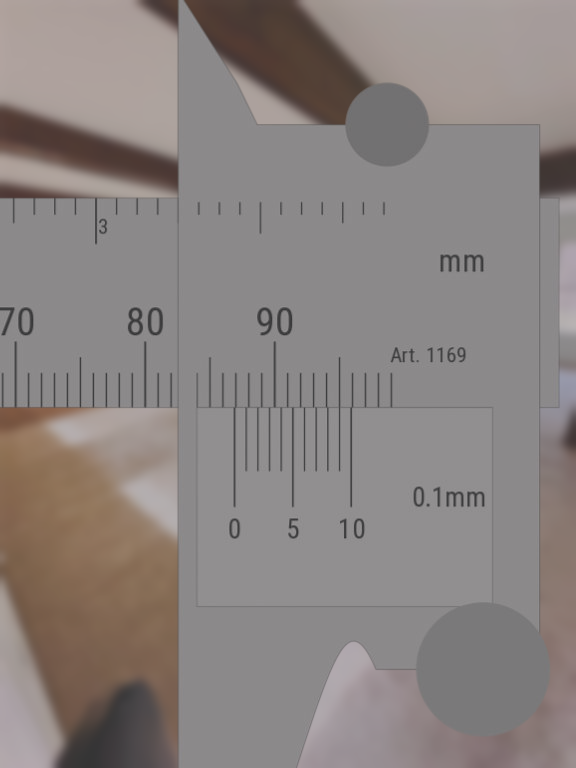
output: mm 86.9
